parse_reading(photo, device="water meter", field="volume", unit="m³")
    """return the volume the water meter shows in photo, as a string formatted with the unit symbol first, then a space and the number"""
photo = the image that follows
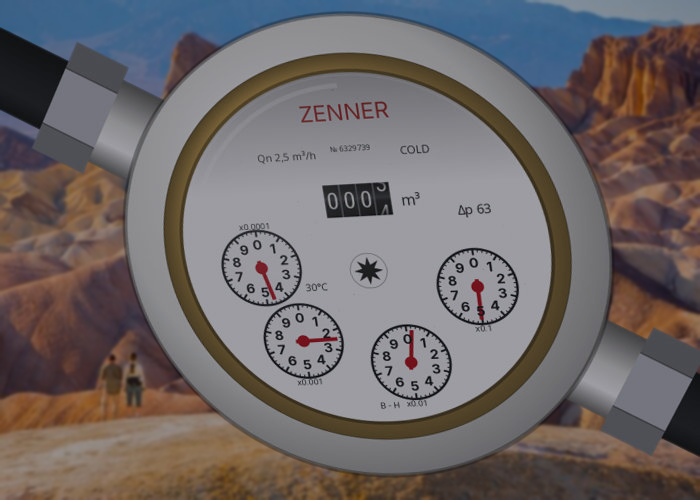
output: m³ 3.5024
